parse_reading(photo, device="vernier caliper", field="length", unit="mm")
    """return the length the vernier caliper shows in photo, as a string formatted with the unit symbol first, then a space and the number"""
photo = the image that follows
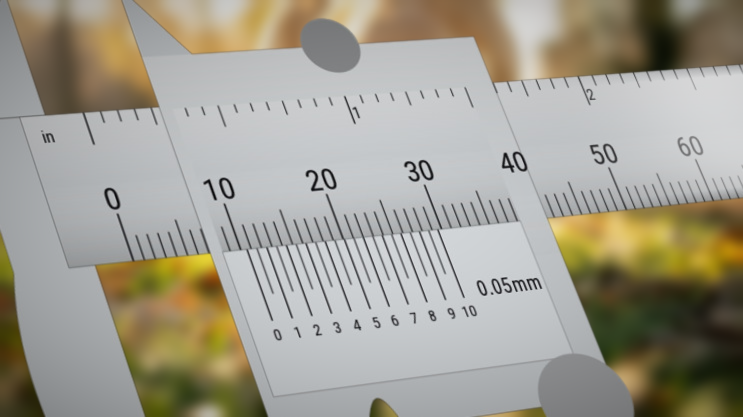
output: mm 10.6
